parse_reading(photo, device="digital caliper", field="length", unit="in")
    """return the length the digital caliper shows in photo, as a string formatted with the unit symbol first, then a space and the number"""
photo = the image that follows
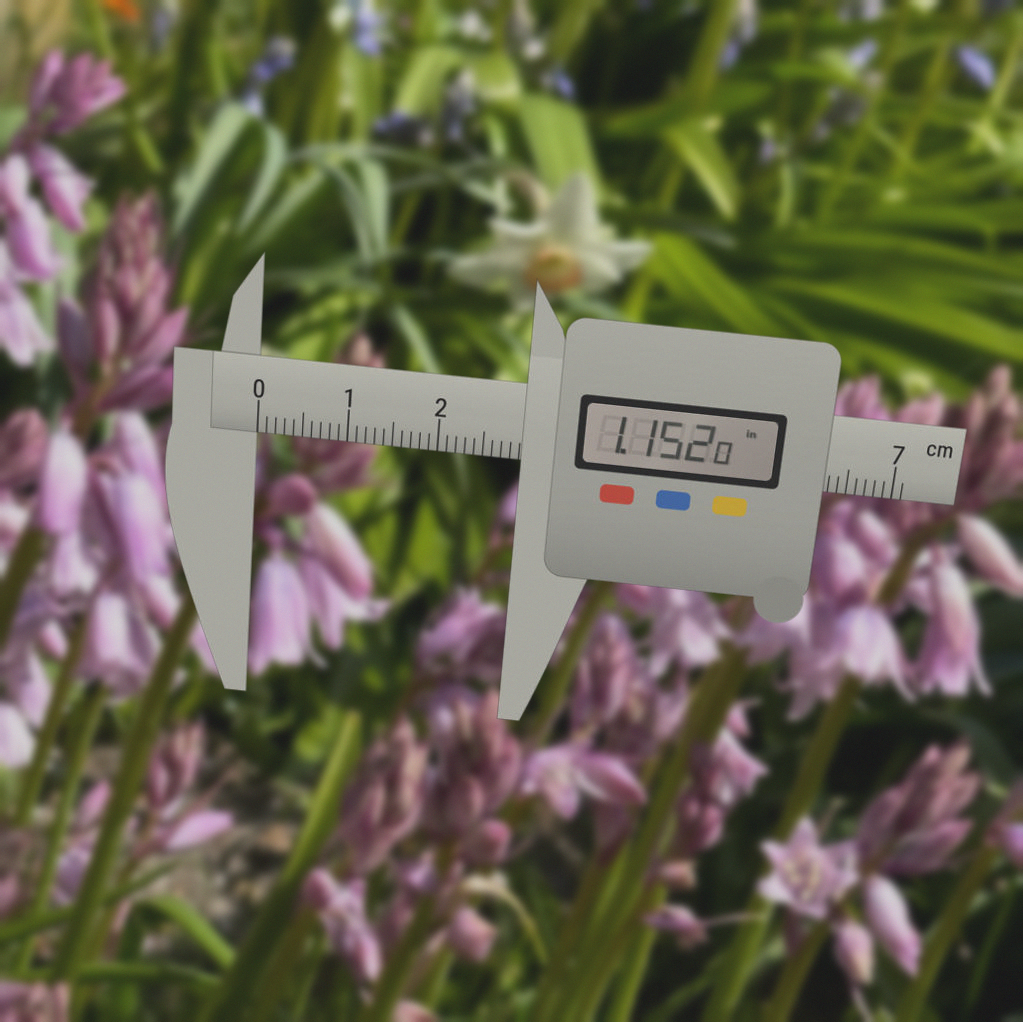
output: in 1.1520
